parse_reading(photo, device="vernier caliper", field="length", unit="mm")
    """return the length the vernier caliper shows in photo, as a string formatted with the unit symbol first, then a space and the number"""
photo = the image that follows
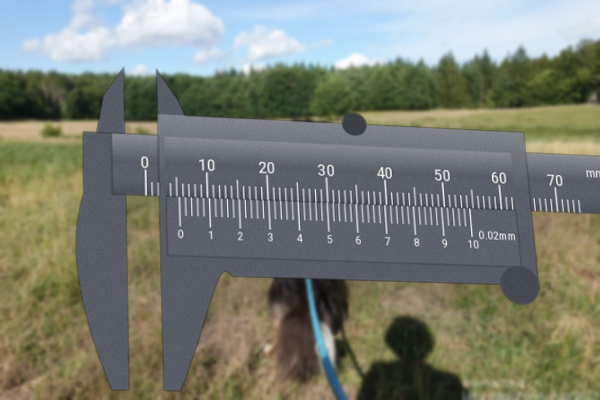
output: mm 5.4
